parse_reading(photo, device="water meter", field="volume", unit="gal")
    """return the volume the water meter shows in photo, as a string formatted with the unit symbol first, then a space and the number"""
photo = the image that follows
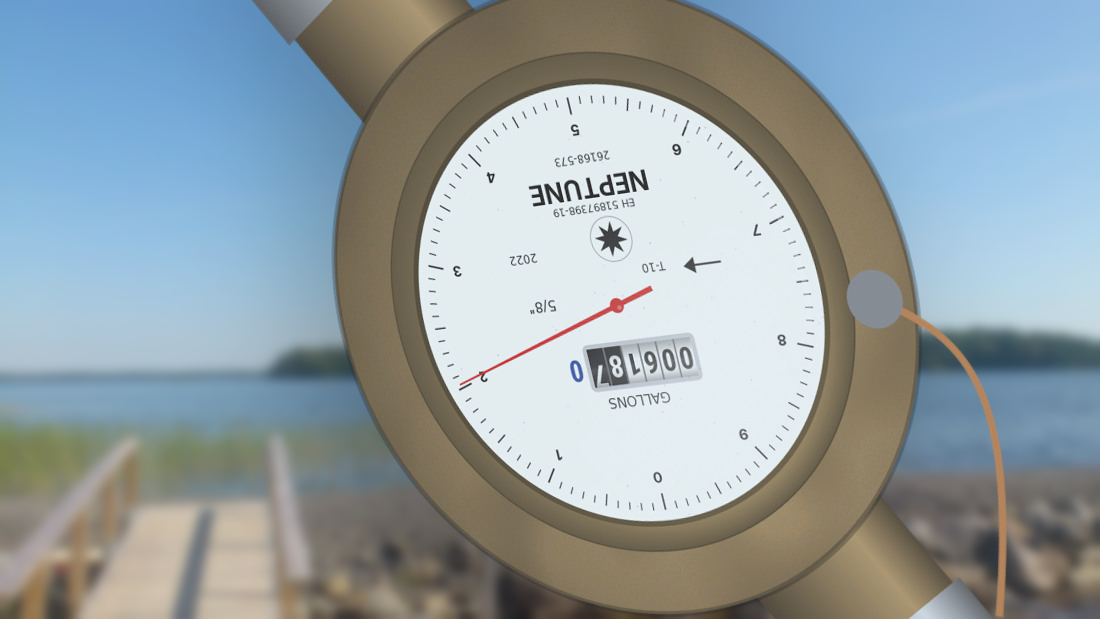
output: gal 61872.0
